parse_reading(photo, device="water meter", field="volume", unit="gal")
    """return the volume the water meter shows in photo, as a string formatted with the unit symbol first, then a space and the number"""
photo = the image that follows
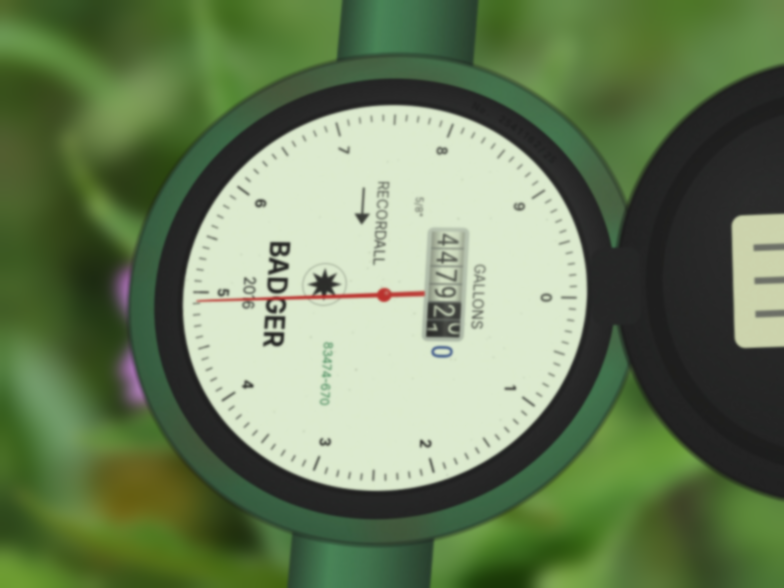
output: gal 4479204.9
